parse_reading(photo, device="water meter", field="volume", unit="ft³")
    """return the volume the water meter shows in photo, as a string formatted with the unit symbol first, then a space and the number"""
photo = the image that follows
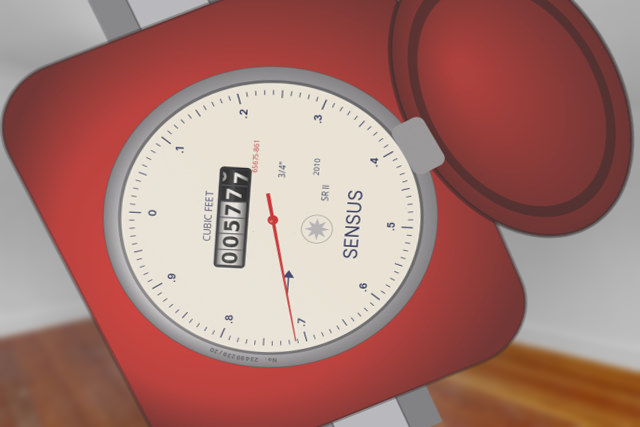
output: ft³ 5776.71
